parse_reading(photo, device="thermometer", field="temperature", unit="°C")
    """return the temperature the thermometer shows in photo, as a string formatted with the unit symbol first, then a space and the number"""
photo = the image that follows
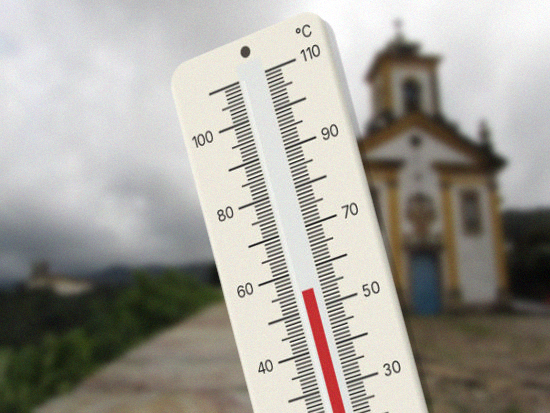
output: °C 55
